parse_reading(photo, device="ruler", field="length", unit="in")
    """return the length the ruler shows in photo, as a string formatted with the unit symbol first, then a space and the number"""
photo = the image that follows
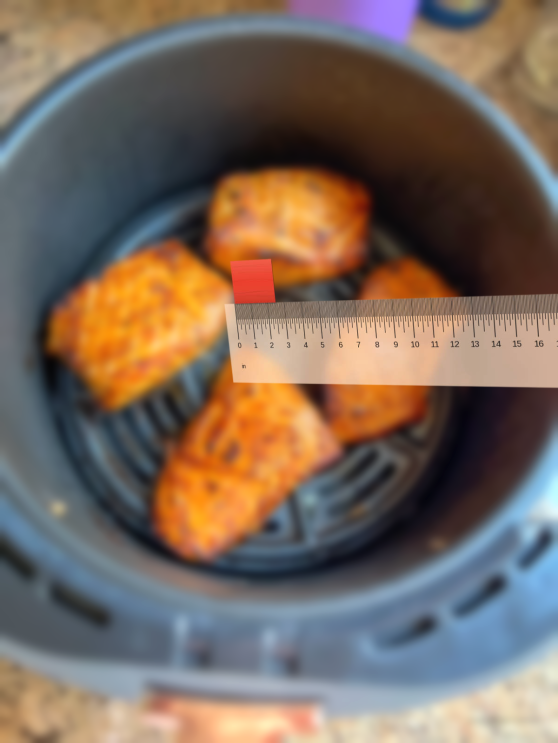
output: in 2.5
